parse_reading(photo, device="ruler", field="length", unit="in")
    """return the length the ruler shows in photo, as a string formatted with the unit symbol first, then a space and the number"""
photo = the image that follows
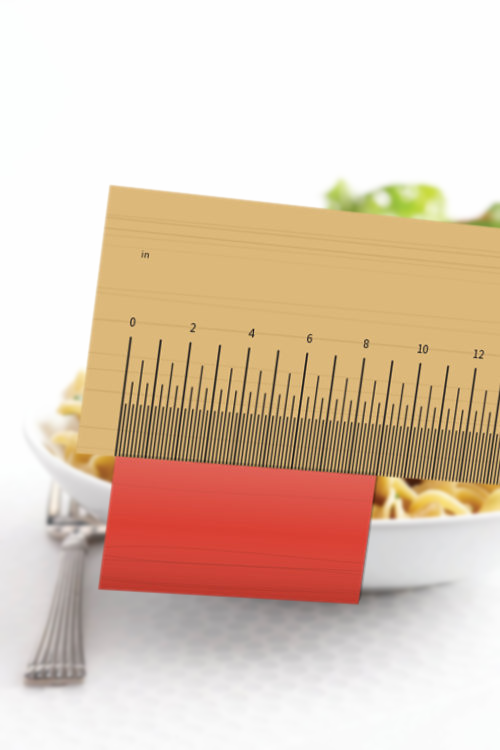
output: in 9
